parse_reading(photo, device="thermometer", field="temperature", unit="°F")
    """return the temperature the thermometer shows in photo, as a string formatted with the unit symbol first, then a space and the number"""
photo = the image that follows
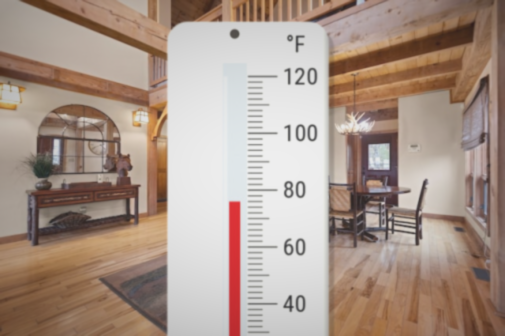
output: °F 76
